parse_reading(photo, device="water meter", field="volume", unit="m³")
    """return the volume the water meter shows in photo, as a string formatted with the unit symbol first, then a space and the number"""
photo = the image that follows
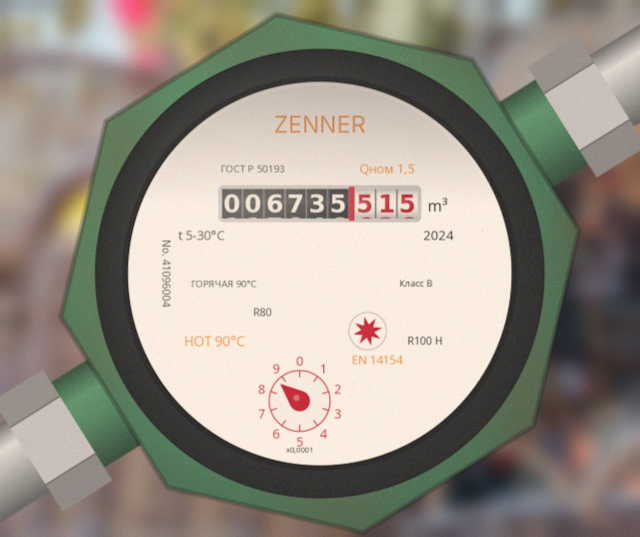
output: m³ 6735.5158
